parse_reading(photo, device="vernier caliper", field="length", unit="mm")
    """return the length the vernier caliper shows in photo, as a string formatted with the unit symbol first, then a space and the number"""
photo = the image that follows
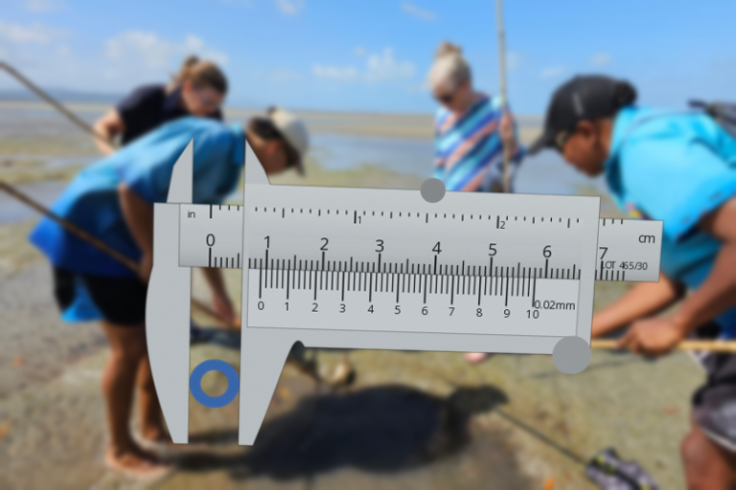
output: mm 9.0
